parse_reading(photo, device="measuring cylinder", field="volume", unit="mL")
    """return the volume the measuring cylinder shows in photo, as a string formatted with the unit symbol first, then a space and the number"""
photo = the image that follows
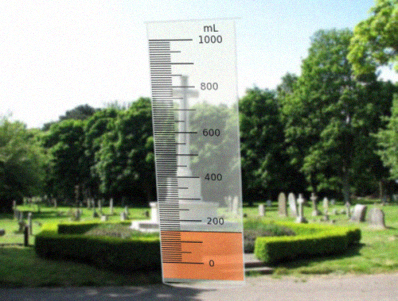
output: mL 150
